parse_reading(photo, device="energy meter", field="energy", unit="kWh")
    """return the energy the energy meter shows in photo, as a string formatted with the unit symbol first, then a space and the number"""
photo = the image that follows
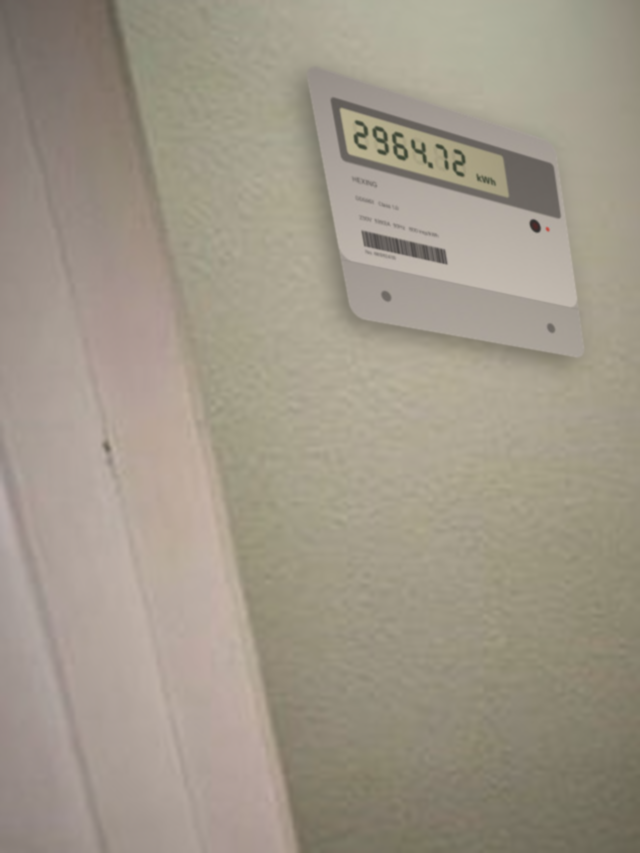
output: kWh 2964.72
